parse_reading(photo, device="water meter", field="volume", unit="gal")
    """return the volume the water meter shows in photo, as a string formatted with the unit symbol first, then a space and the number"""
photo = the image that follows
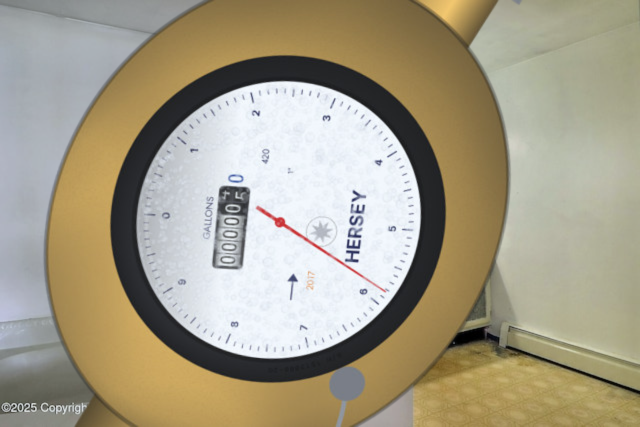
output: gal 45.8
